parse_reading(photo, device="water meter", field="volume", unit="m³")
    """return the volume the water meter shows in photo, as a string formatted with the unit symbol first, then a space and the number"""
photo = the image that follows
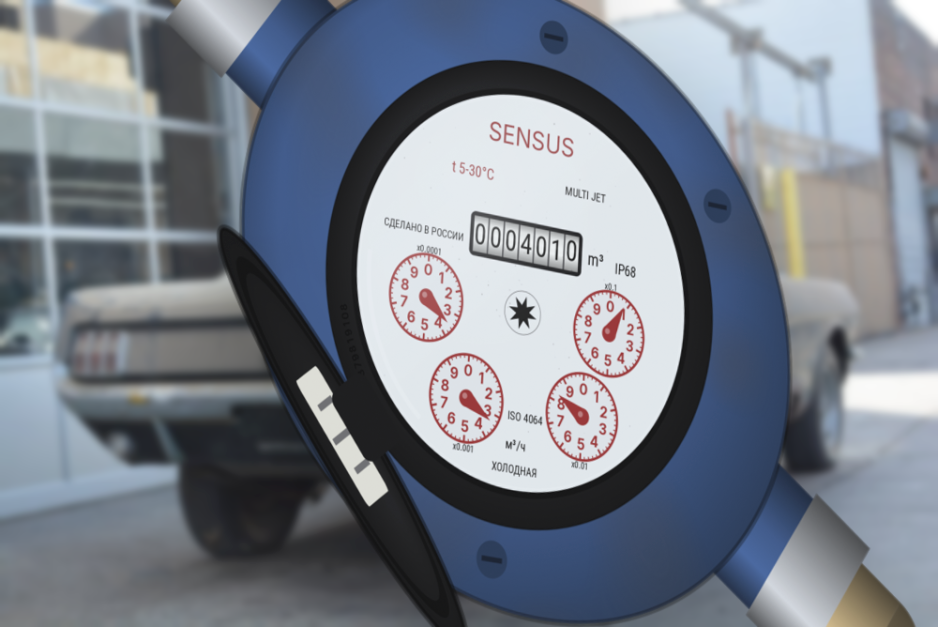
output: m³ 4010.0833
